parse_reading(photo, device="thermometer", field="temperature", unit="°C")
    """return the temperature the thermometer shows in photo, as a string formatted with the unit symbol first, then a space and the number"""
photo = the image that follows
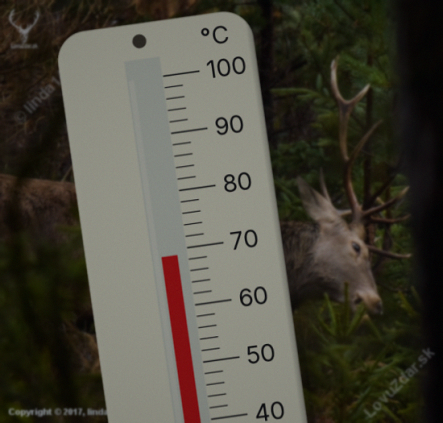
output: °C 69
